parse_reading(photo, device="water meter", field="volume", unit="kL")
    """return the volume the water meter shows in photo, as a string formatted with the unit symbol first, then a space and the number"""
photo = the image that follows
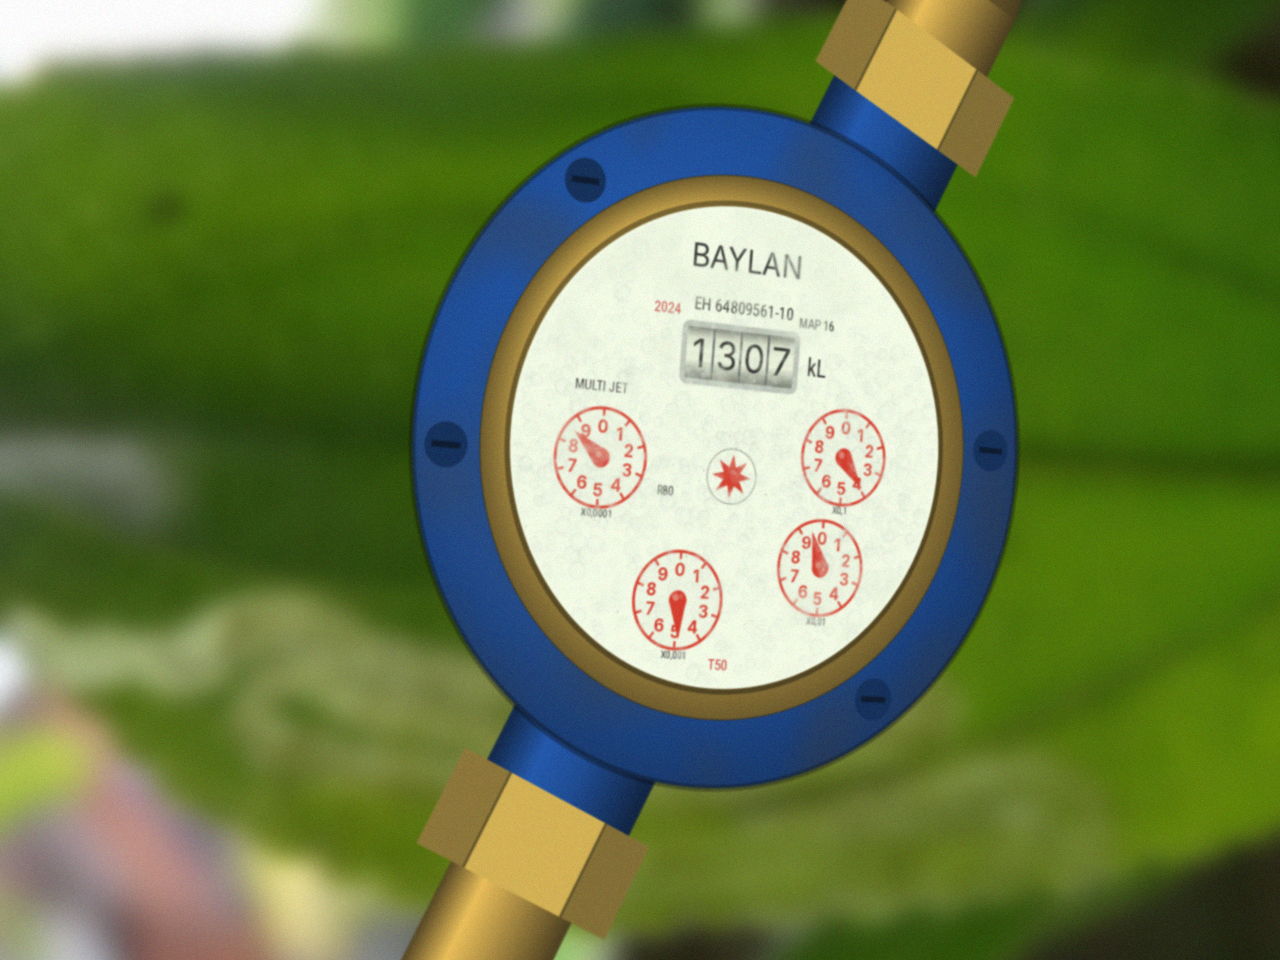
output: kL 1307.3948
